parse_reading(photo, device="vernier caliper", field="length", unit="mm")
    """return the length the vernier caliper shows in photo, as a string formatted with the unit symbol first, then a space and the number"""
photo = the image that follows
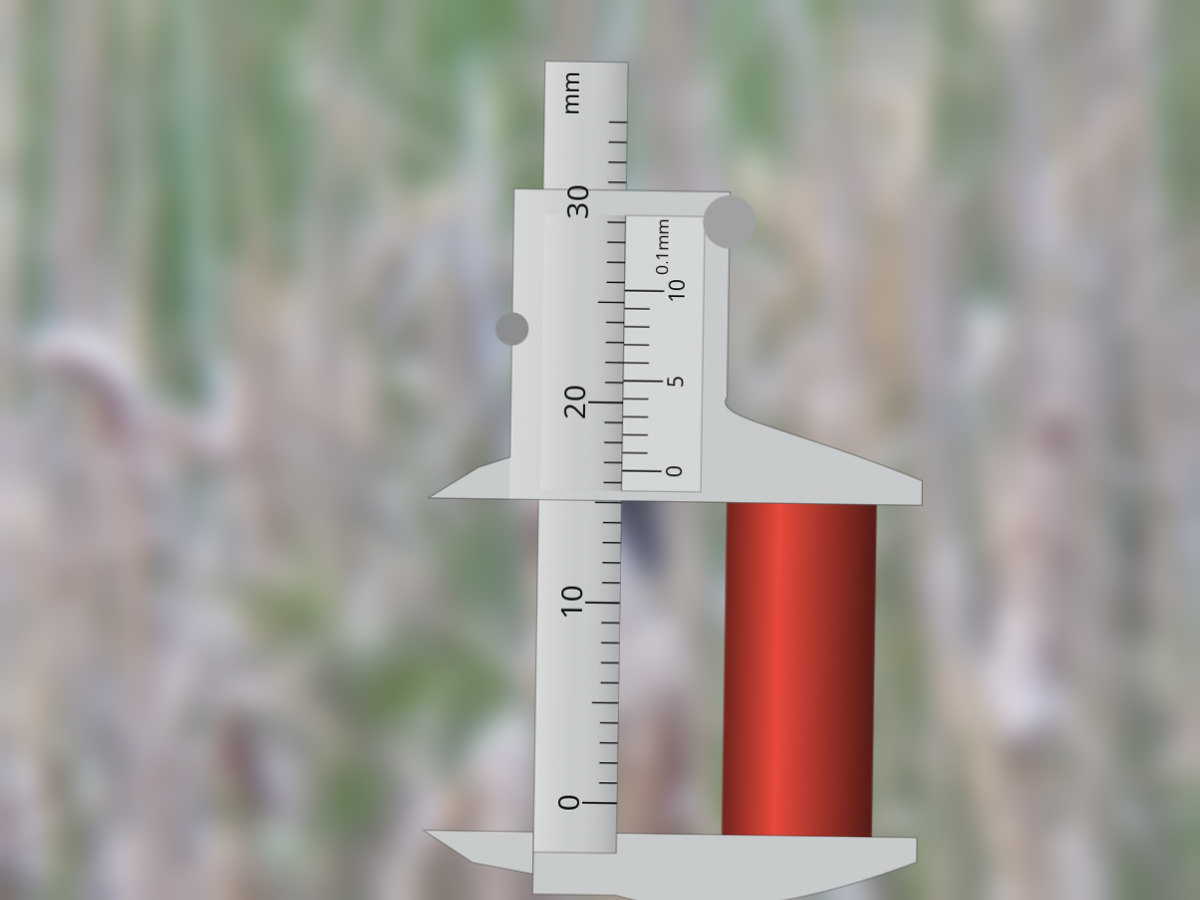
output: mm 16.6
